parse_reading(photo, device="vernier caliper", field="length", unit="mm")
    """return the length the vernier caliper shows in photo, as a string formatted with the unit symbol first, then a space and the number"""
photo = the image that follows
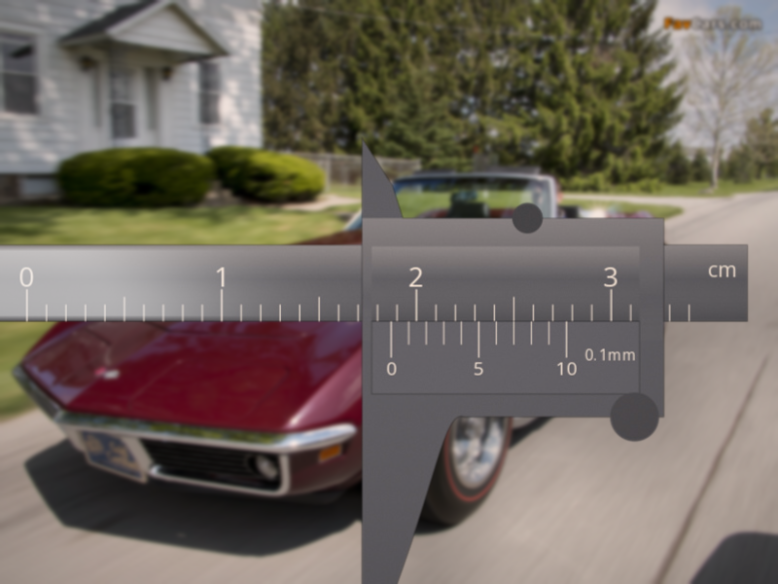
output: mm 18.7
